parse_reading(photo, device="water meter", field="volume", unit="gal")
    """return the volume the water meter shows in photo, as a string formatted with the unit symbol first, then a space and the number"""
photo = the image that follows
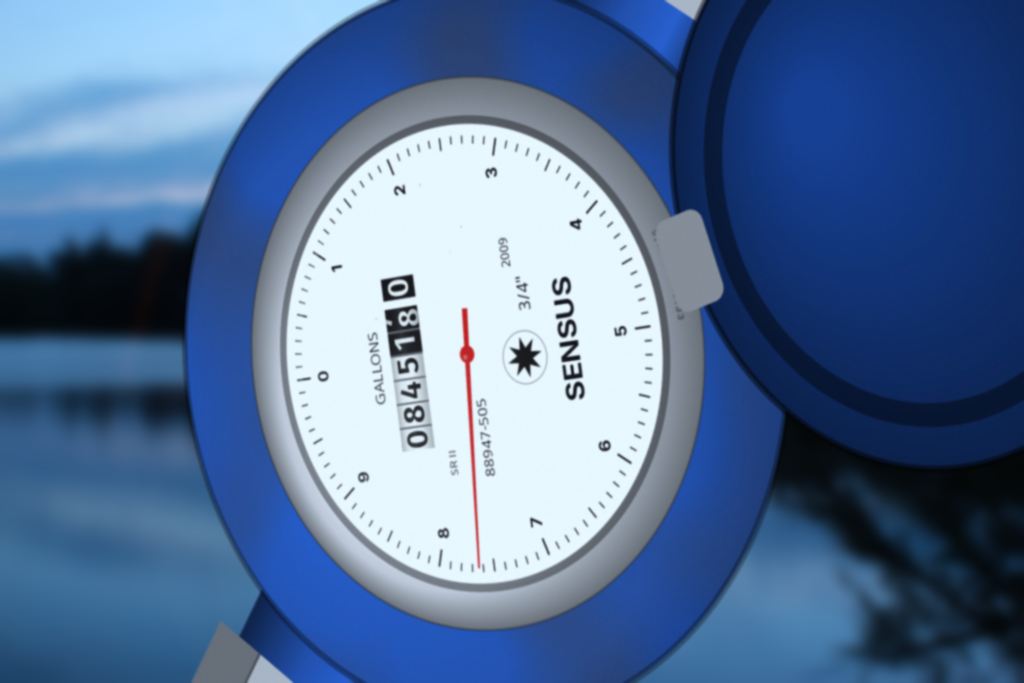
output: gal 845177.6
